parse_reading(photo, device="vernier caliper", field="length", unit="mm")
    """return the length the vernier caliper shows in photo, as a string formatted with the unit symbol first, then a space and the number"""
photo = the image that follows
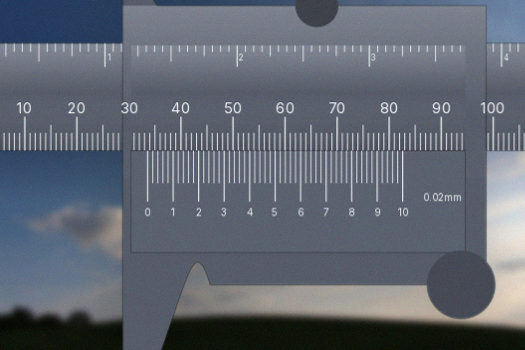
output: mm 33.6
